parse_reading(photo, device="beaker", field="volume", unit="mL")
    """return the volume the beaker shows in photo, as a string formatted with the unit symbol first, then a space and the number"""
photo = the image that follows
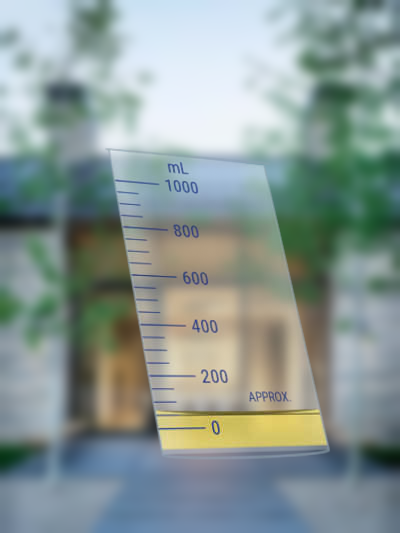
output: mL 50
